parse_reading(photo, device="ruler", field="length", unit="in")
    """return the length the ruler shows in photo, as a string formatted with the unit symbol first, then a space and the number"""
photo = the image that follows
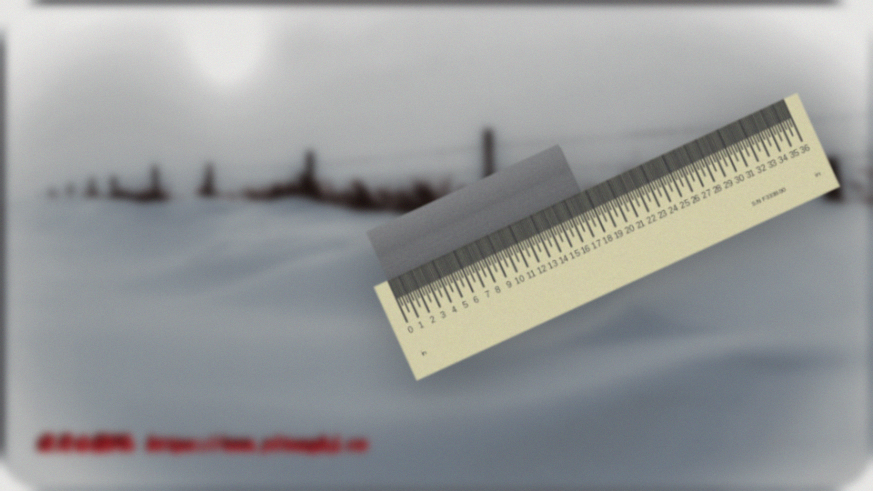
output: in 17.5
